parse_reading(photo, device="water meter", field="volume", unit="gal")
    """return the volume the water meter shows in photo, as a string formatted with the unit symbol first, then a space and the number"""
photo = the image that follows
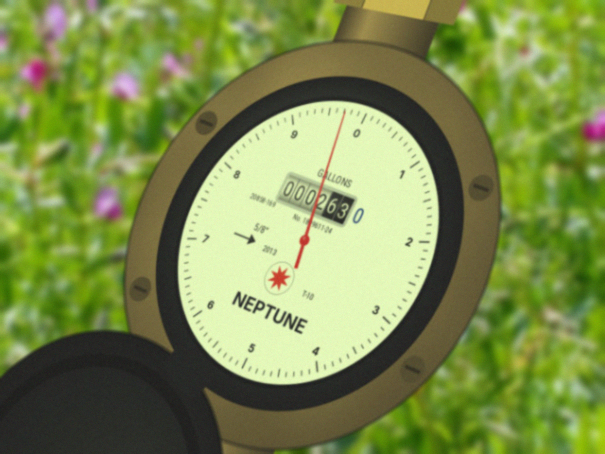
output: gal 2629.7
